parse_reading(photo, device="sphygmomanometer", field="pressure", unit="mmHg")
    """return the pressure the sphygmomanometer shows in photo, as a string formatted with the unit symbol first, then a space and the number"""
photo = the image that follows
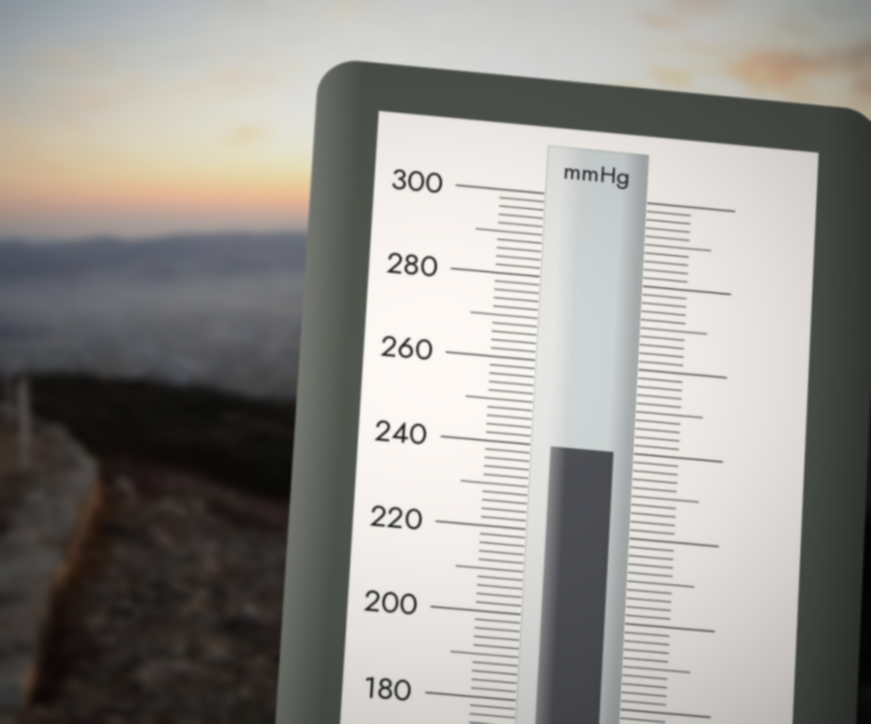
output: mmHg 240
